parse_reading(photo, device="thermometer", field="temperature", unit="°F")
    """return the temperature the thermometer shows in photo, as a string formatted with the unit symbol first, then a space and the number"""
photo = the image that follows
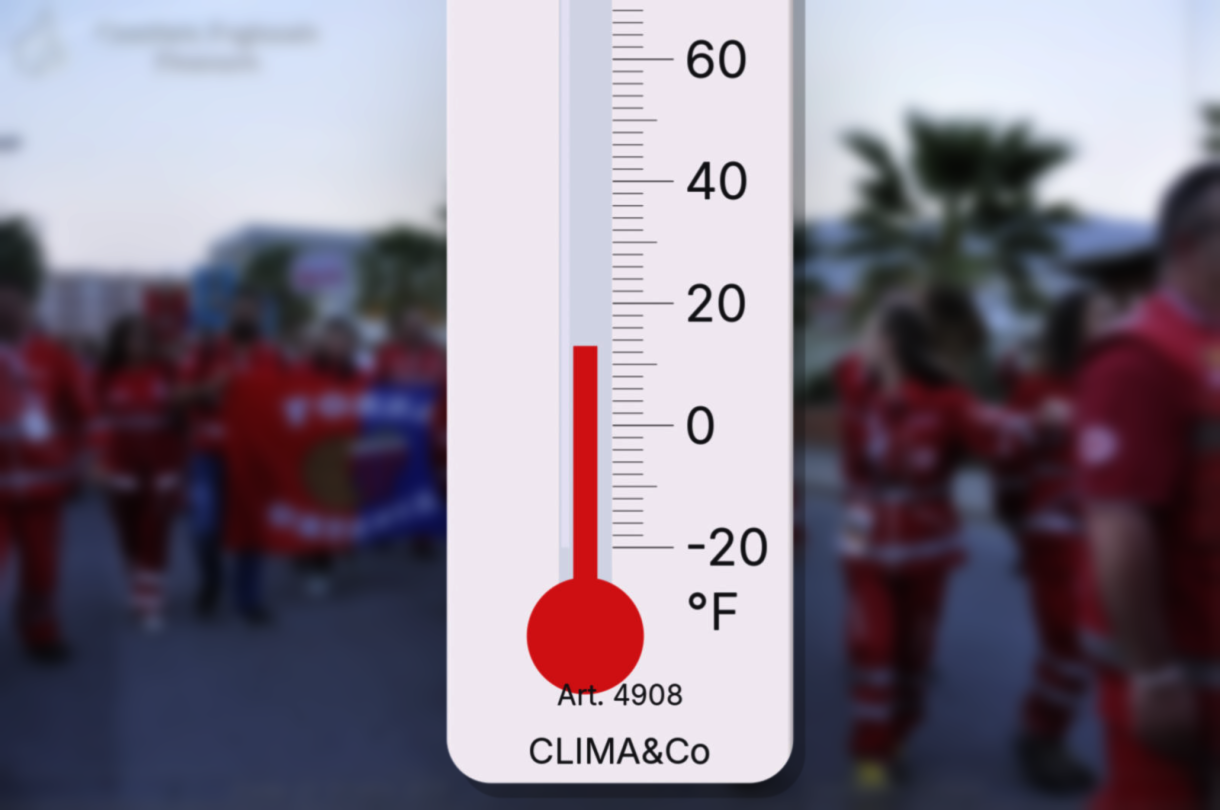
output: °F 13
